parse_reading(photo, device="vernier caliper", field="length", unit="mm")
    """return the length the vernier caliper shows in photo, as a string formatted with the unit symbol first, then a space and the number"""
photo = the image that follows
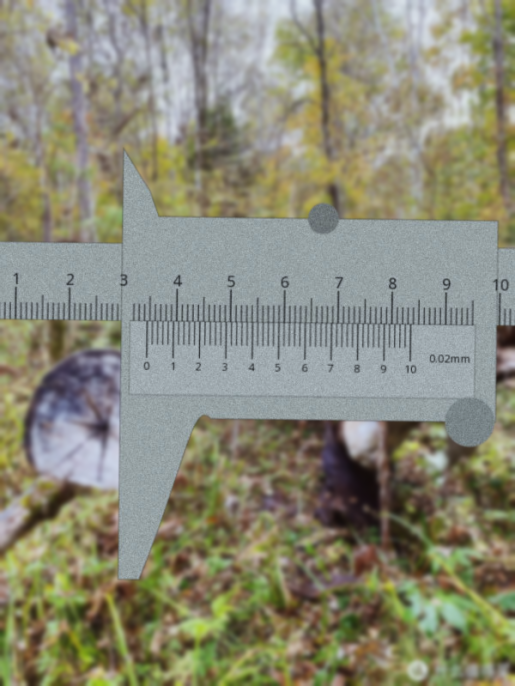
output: mm 34.5
